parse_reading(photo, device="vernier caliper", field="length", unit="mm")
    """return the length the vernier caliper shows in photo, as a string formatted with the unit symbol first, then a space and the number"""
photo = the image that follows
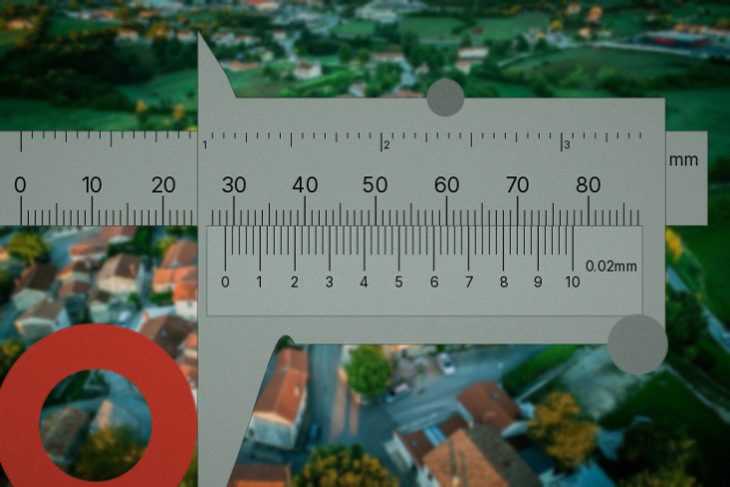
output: mm 28.8
